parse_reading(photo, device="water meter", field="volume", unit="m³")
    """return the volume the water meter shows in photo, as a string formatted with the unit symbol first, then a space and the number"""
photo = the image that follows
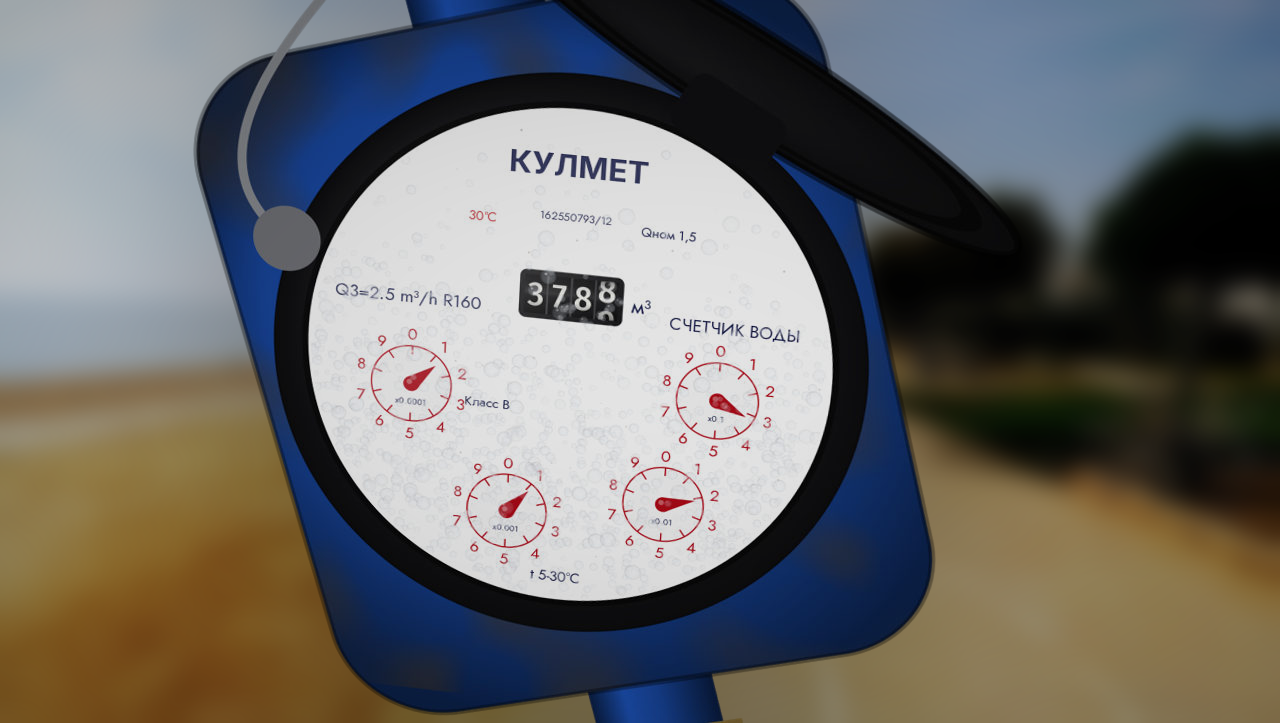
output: m³ 3788.3211
